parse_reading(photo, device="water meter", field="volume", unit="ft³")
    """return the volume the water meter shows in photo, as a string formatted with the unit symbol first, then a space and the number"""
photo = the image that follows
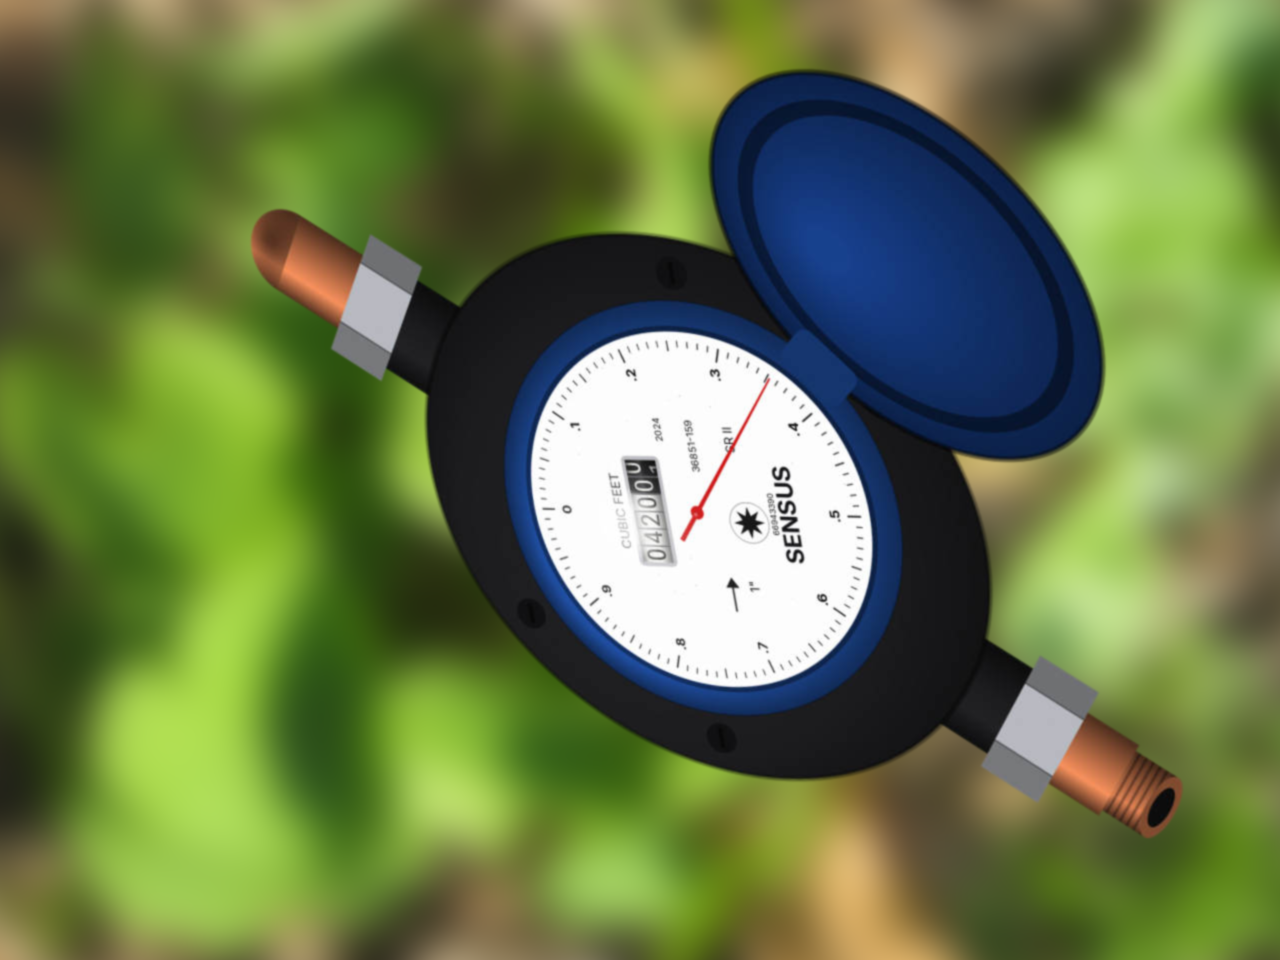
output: ft³ 42000.35
